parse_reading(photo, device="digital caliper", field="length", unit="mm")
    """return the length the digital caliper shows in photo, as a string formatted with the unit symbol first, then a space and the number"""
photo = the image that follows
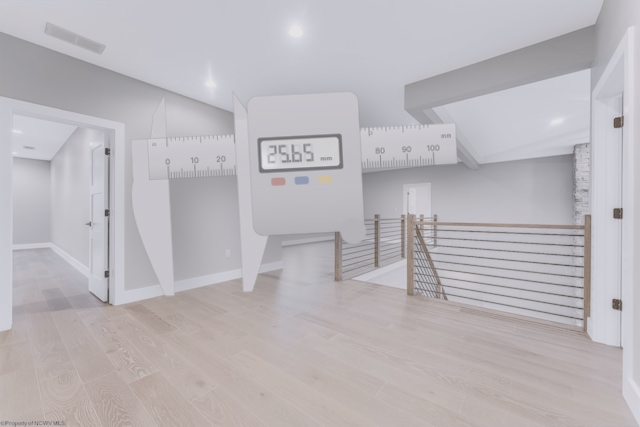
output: mm 25.65
